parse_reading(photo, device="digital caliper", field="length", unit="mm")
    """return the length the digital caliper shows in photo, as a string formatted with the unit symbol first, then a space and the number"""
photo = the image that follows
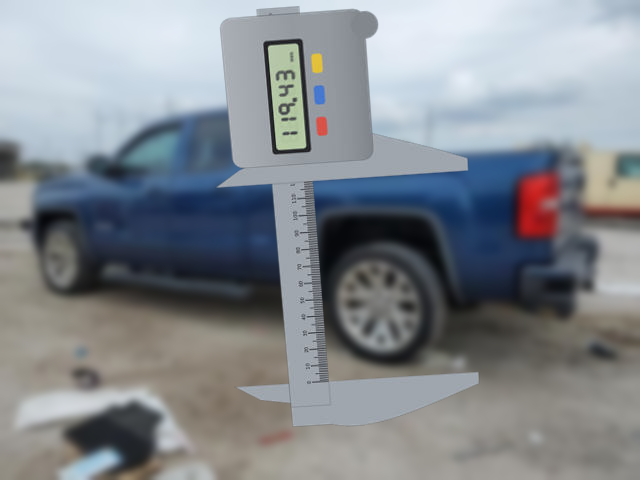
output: mm 119.43
